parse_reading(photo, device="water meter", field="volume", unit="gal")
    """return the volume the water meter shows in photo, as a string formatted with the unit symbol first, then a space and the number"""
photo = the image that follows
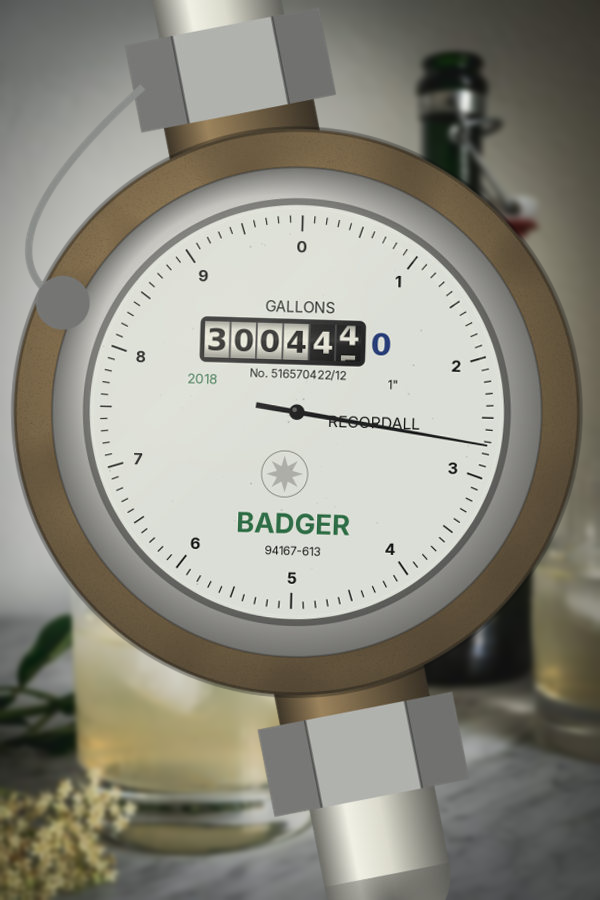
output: gal 3004442.7
